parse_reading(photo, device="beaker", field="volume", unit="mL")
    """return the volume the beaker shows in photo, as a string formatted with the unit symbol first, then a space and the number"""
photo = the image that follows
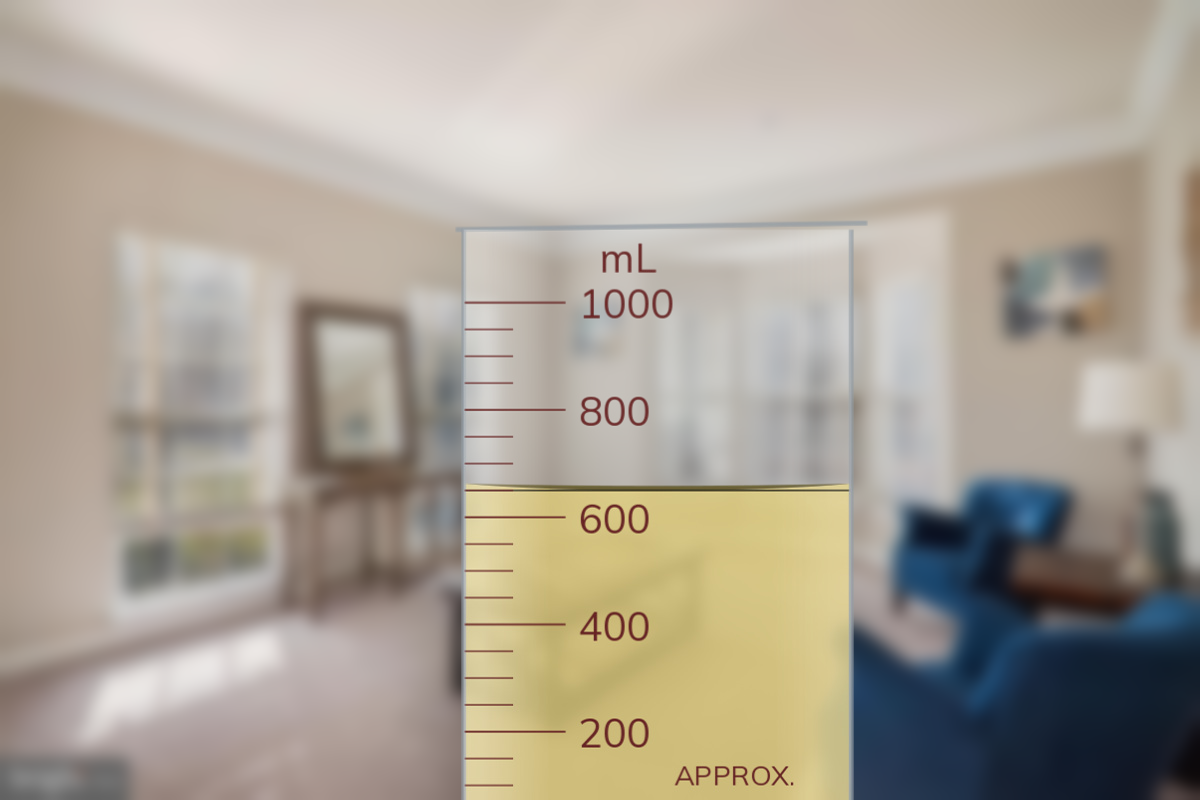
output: mL 650
